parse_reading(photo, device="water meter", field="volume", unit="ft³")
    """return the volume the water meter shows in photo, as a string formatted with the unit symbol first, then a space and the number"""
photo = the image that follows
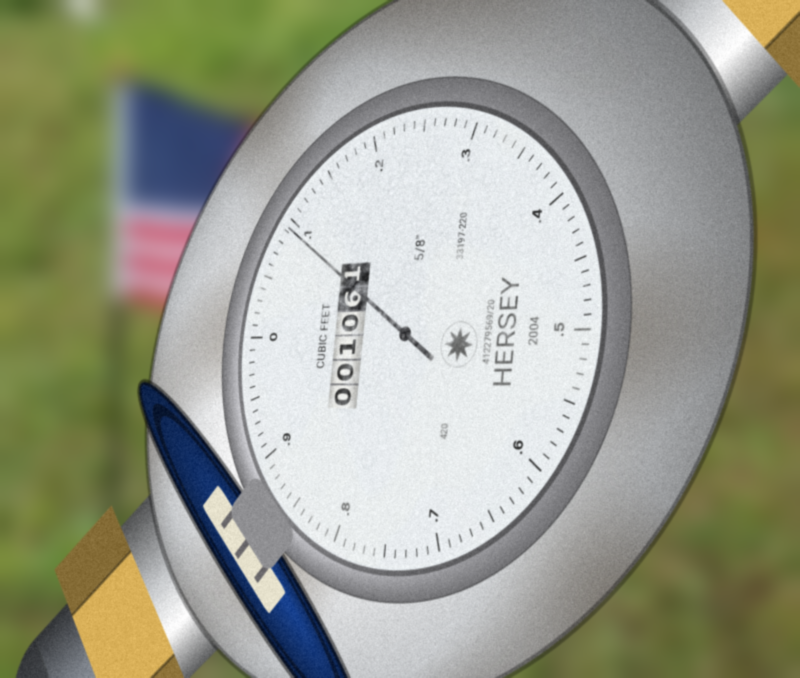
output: ft³ 1061.09
